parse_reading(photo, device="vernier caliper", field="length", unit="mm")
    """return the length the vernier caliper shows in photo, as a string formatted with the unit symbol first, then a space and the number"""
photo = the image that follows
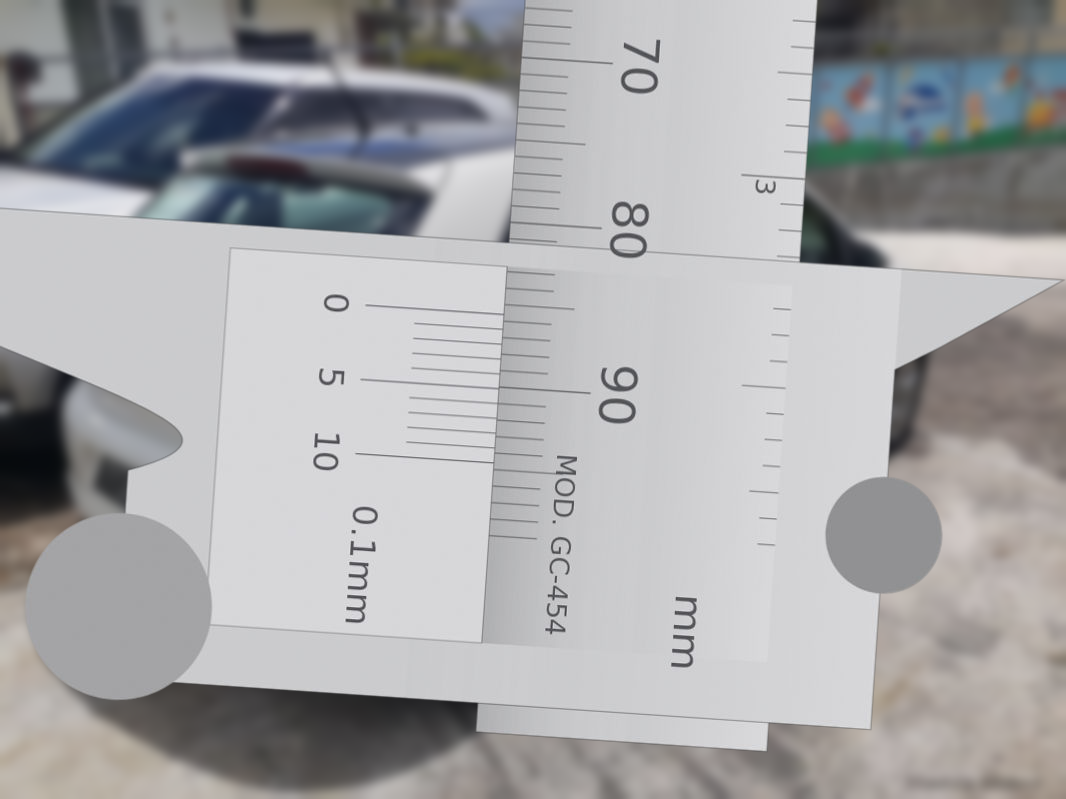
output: mm 85.6
